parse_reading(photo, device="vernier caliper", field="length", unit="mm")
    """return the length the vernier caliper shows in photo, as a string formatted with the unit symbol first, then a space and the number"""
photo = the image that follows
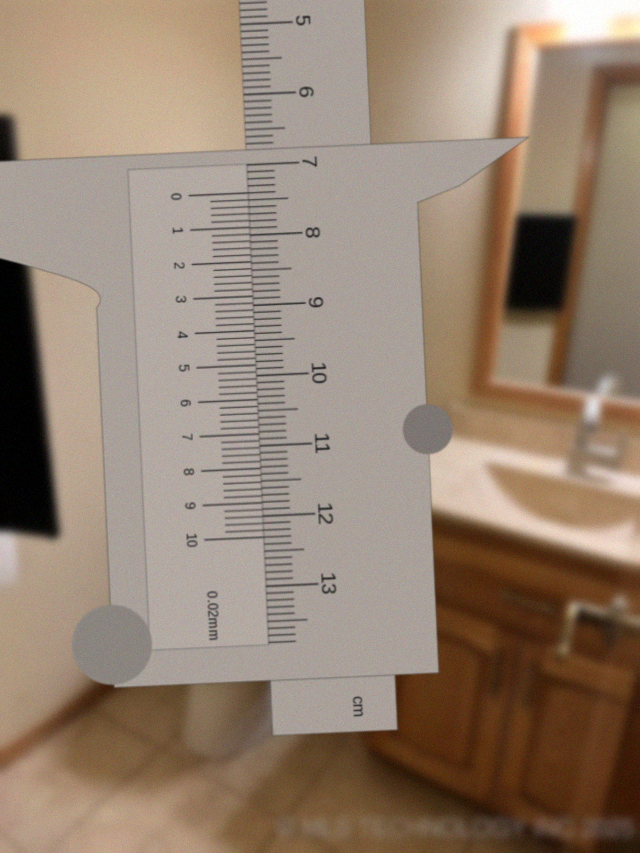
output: mm 74.0
